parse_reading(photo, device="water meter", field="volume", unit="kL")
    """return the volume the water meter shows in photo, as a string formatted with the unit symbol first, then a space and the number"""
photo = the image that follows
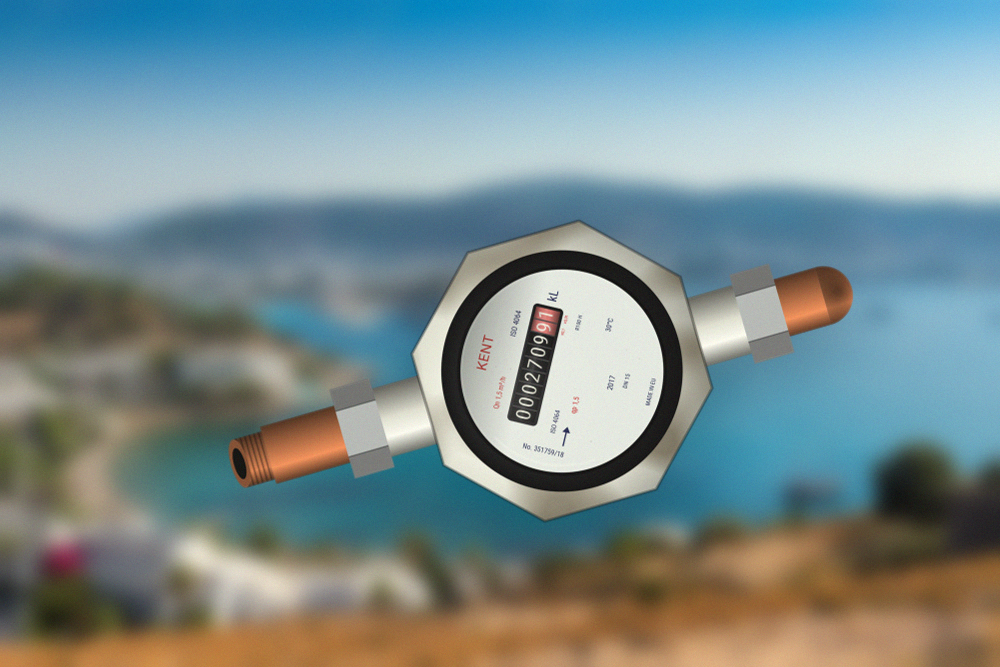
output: kL 2709.91
